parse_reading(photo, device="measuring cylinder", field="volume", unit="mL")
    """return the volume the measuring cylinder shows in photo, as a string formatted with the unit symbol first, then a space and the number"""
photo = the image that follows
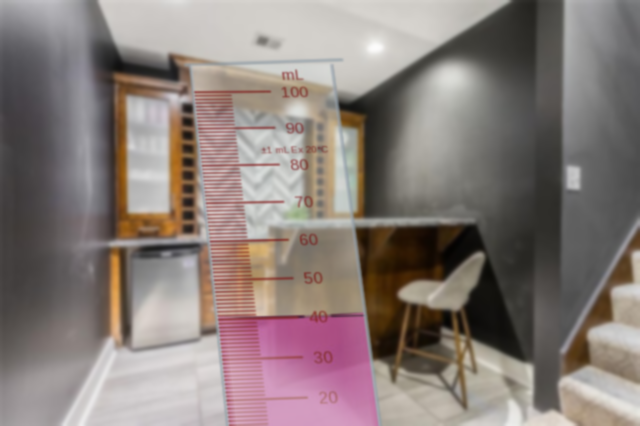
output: mL 40
